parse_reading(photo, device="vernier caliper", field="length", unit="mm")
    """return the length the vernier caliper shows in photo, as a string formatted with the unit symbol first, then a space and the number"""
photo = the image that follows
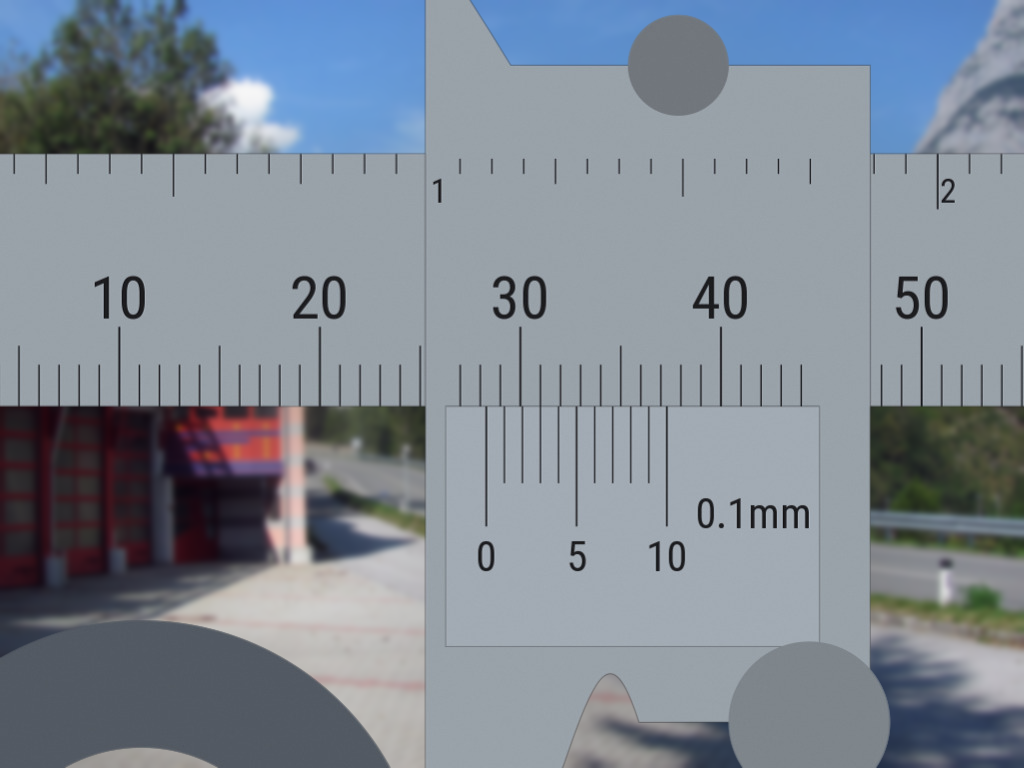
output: mm 28.3
